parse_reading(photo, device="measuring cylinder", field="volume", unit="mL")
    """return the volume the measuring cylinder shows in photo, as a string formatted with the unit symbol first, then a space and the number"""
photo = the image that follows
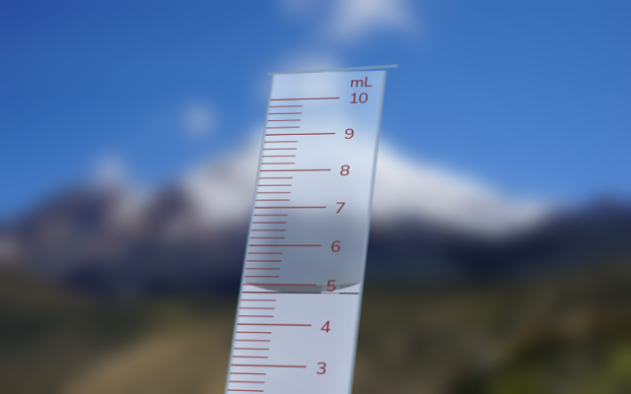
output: mL 4.8
